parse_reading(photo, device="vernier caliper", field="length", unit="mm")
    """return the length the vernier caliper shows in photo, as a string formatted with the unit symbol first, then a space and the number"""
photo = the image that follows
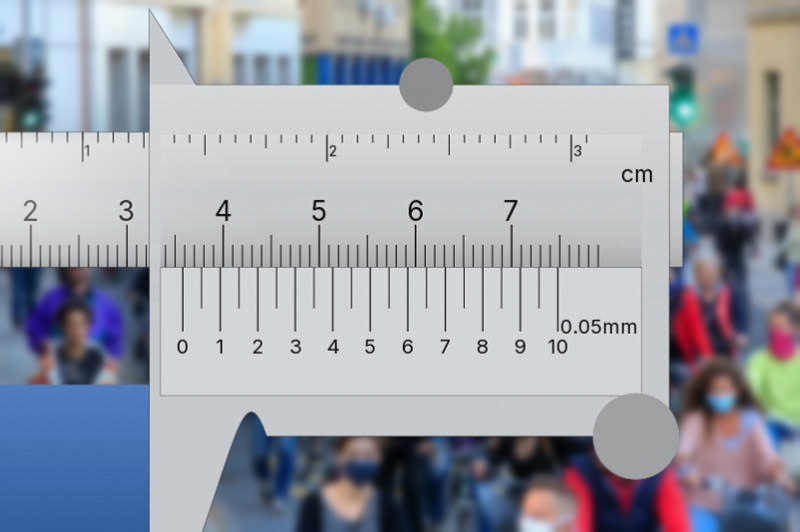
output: mm 35.8
